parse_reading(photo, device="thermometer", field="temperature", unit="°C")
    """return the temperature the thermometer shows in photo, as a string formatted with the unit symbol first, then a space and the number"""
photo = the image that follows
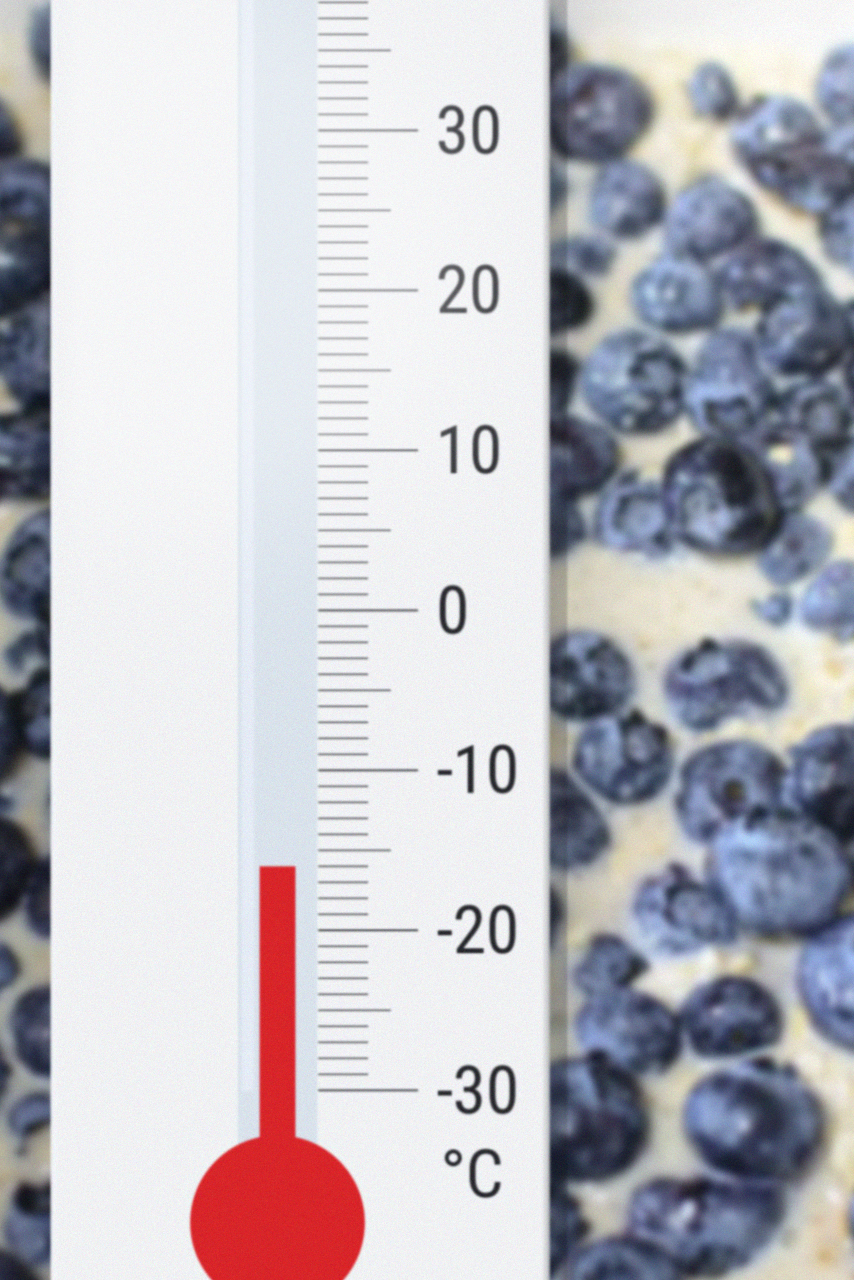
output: °C -16
